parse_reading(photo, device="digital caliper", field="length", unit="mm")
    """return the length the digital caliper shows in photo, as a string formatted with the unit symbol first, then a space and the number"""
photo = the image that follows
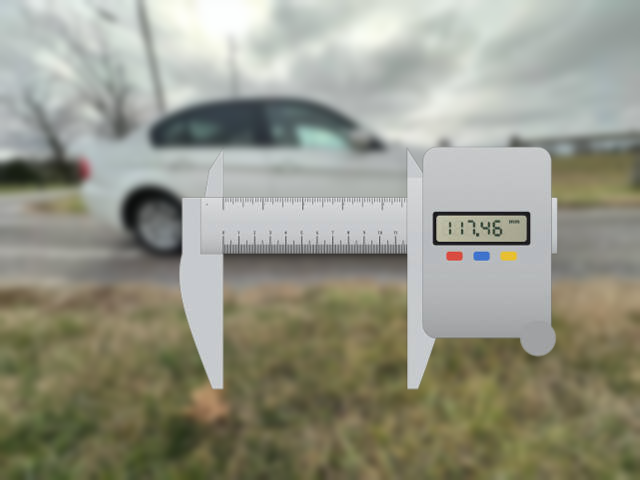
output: mm 117.46
